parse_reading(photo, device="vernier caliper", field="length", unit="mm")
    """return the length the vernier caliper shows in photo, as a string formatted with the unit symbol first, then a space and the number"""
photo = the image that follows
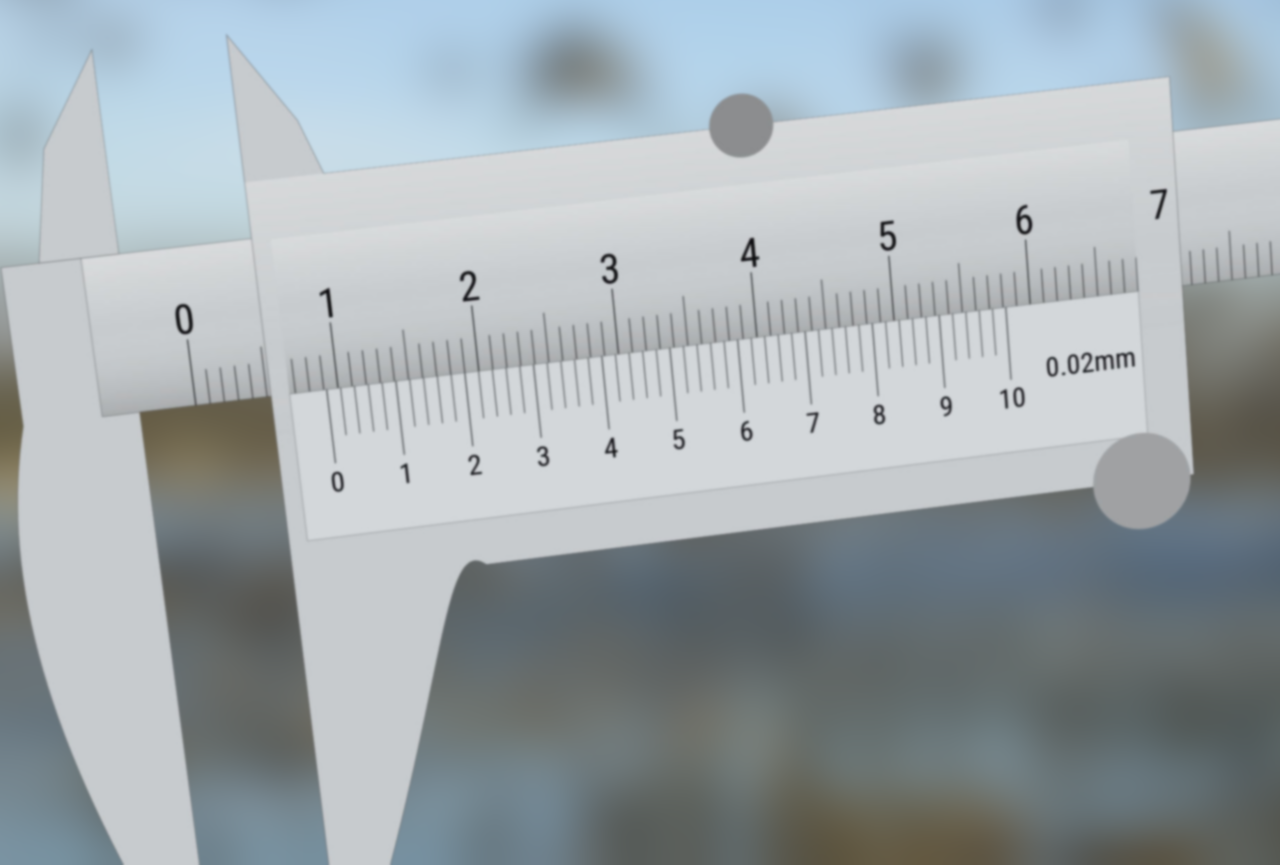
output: mm 9.2
